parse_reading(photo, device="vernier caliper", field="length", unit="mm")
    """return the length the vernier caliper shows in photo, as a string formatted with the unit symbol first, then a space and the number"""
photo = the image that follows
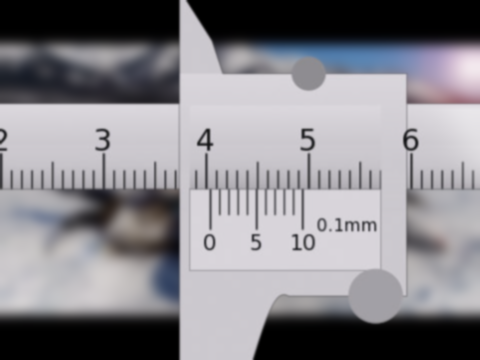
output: mm 40.4
